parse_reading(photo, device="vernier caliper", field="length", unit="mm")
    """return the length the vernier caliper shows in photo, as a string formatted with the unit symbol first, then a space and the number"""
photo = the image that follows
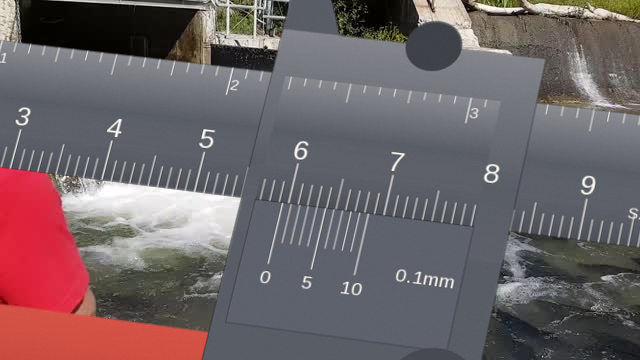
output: mm 59.4
